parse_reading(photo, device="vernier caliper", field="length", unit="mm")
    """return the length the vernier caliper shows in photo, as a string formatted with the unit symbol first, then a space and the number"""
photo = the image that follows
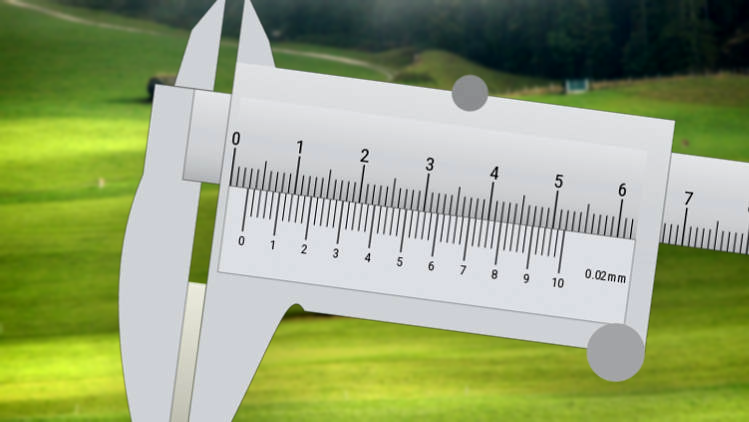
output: mm 2.8
